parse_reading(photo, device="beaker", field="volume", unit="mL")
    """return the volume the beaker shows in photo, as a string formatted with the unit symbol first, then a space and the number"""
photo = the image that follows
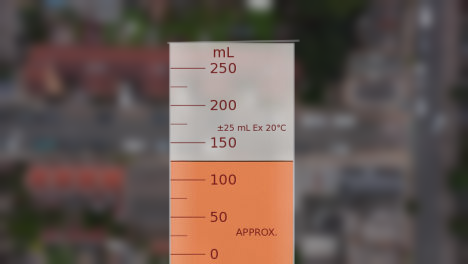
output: mL 125
